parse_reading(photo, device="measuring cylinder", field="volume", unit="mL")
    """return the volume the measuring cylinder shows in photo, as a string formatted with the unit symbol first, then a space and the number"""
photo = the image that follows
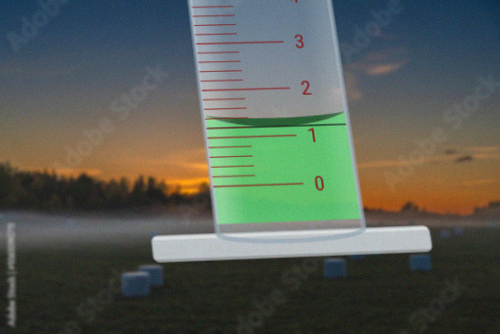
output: mL 1.2
